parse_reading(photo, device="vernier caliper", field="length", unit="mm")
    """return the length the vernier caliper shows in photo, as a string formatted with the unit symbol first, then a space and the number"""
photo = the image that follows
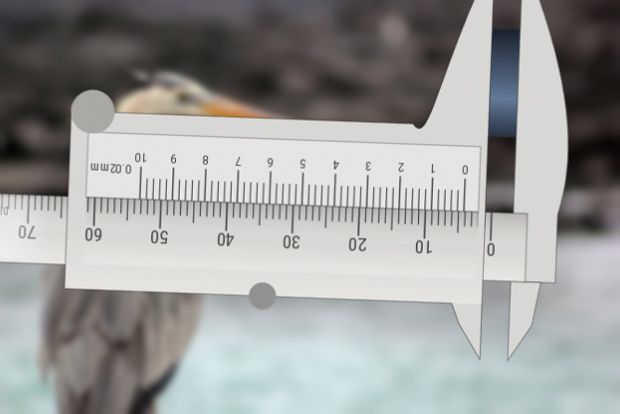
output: mm 4.2
